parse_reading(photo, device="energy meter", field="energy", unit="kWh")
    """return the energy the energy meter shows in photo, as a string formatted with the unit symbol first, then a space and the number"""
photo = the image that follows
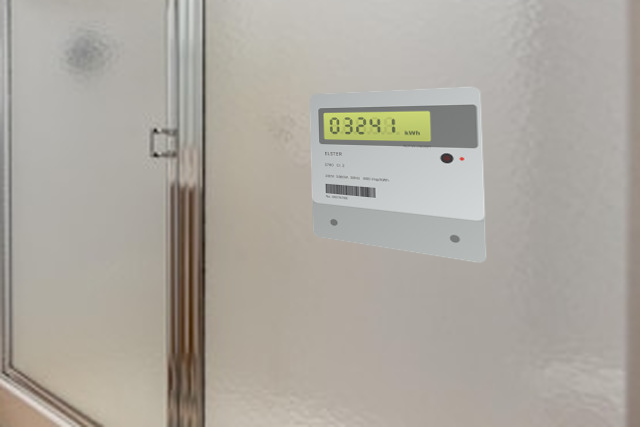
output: kWh 3241
